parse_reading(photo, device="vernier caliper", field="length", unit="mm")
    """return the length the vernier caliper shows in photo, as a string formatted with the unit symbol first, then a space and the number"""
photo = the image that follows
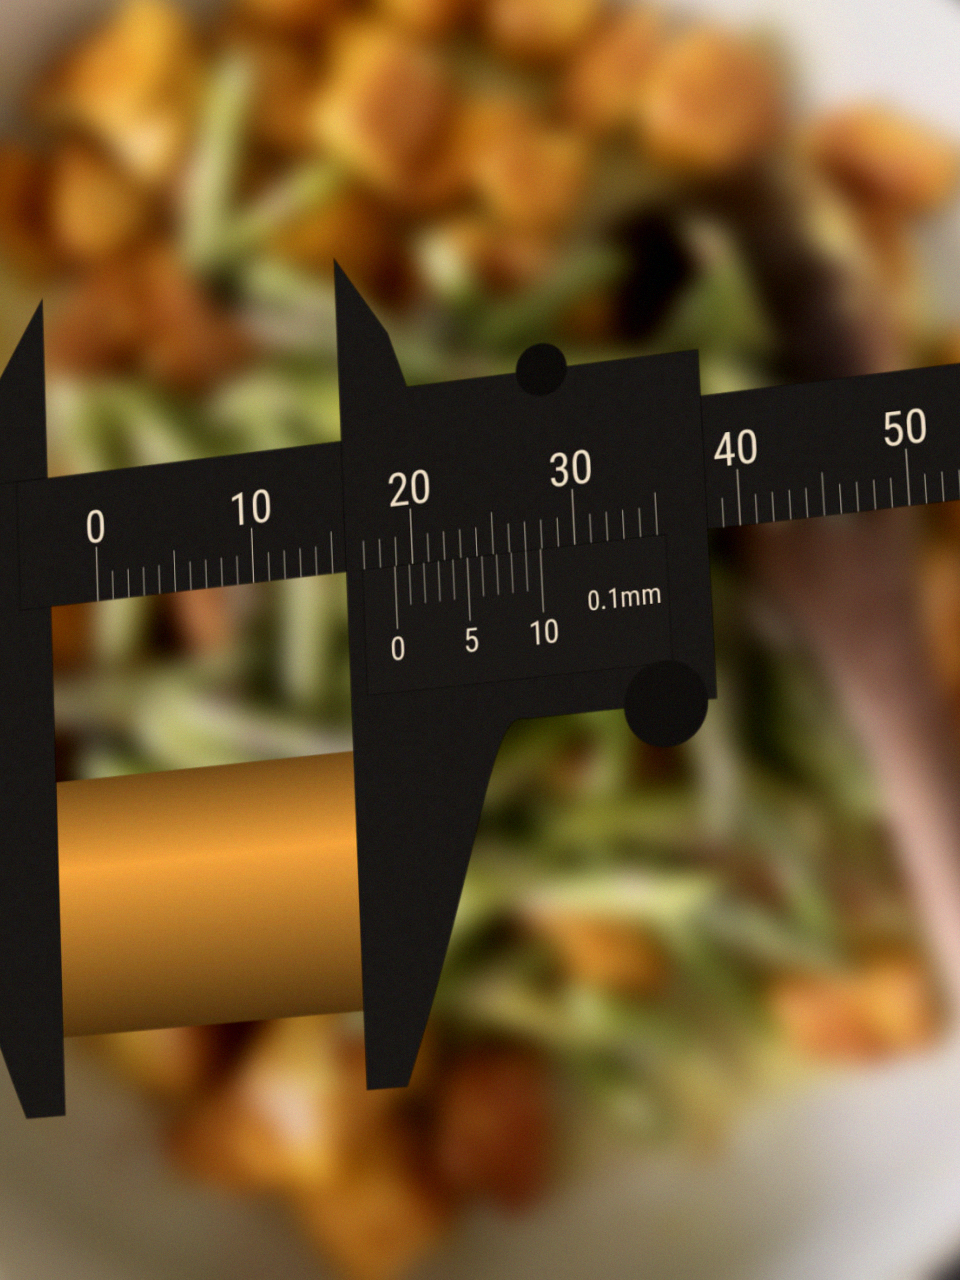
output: mm 18.9
